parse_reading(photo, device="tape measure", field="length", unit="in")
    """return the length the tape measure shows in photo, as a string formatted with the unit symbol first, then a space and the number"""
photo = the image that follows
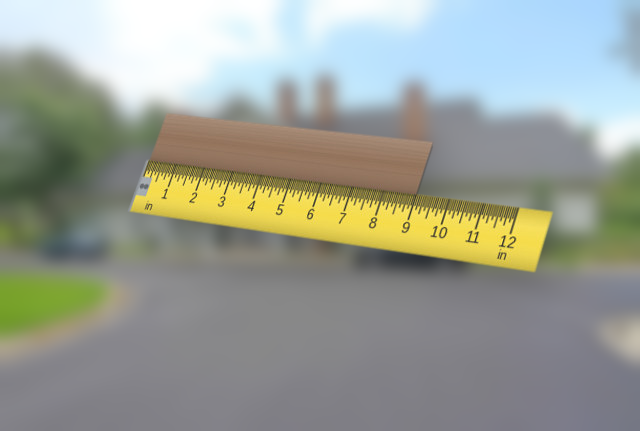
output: in 9
